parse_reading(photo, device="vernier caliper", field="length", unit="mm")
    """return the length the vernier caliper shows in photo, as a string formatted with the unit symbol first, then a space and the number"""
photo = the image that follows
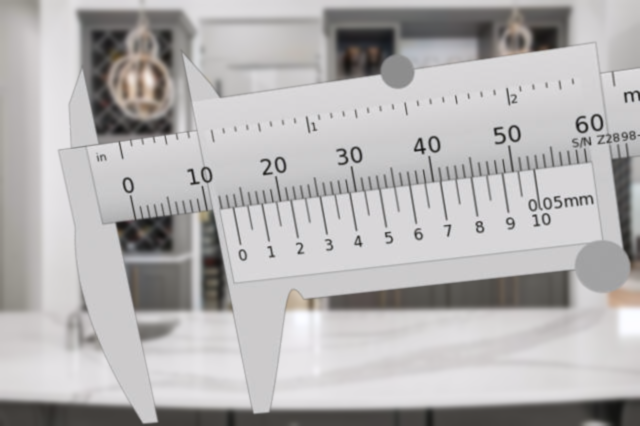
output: mm 13.6
